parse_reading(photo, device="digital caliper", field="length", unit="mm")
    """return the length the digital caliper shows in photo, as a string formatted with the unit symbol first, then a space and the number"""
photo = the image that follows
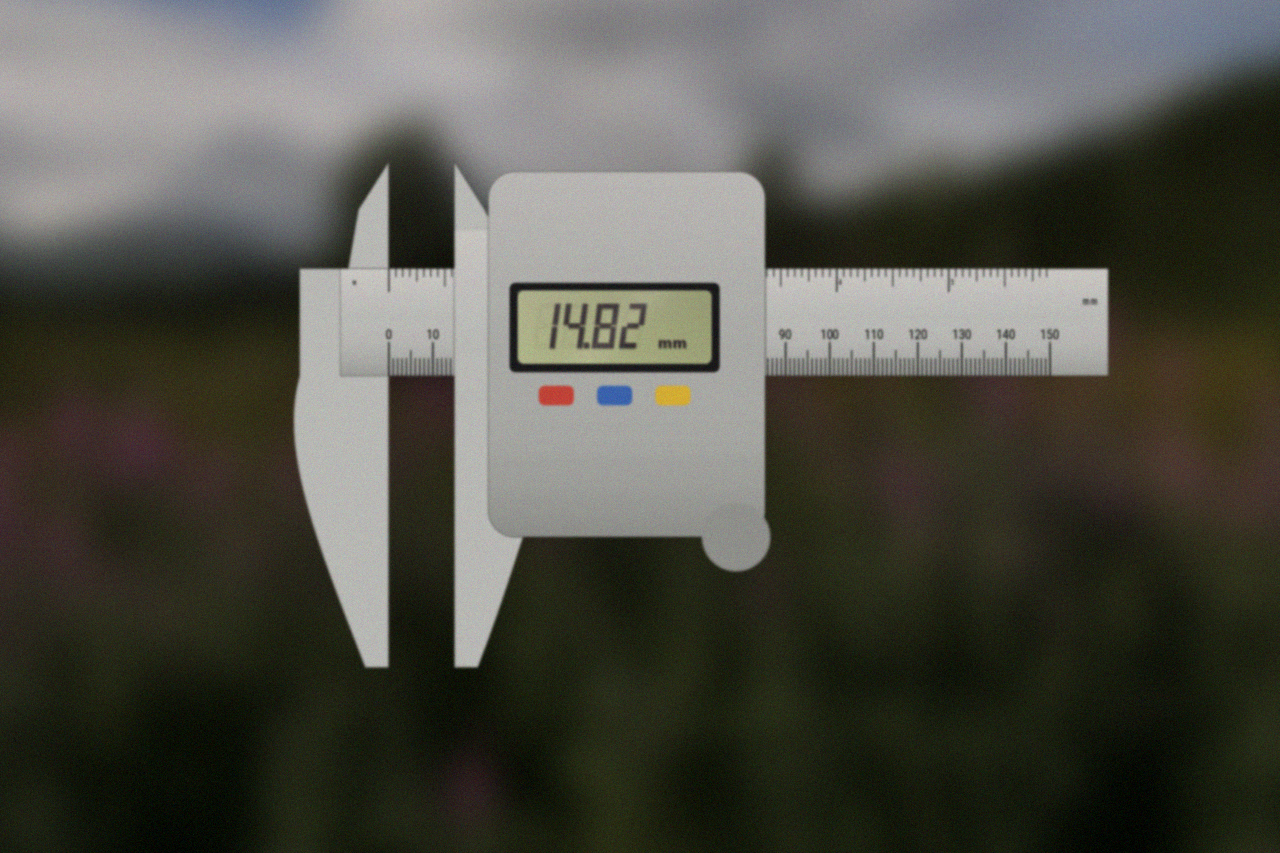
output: mm 14.82
